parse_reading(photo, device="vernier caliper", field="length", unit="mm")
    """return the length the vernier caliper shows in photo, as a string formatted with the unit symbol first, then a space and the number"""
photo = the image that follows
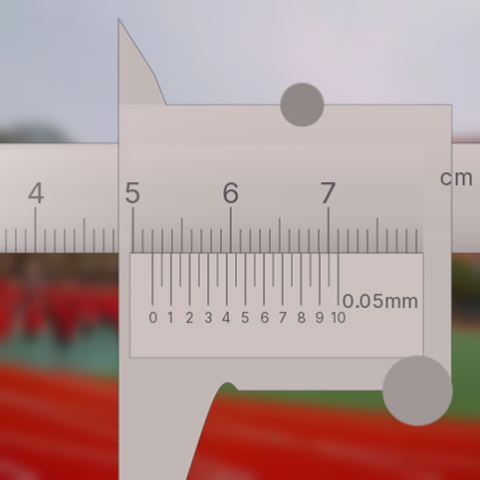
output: mm 52.0
